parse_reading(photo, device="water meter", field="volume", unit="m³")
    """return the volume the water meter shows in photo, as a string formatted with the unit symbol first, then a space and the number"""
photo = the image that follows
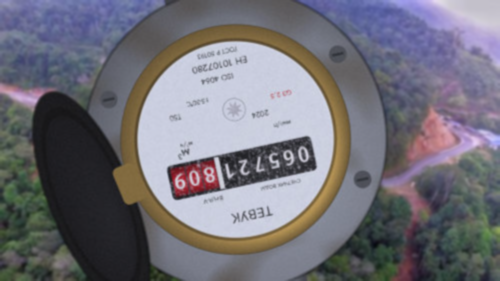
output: m³ 65721.809
